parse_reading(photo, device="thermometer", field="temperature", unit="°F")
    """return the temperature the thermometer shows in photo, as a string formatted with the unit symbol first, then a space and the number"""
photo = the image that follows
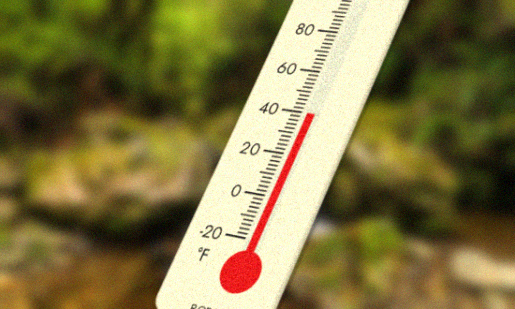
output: °F 40
